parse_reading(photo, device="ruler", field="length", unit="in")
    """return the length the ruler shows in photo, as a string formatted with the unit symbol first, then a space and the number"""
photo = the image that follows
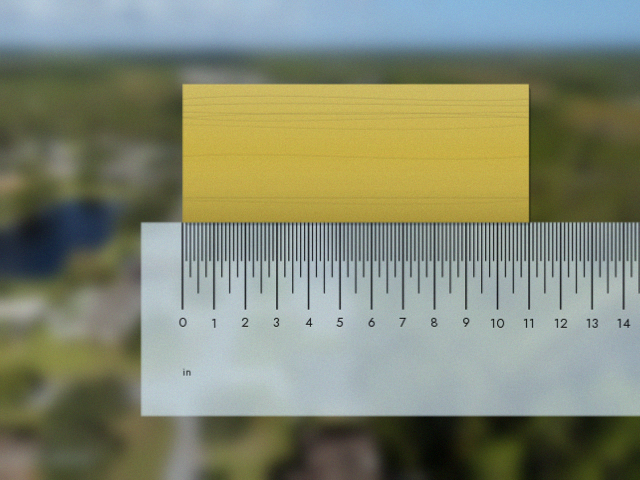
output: in 11
